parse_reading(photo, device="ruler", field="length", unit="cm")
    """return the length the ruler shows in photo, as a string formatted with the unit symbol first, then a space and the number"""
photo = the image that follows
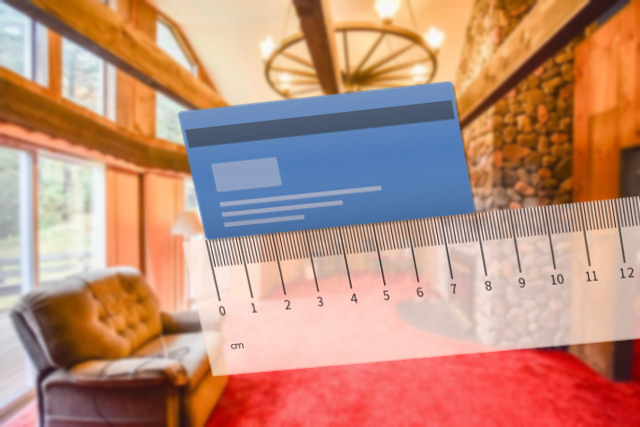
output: cm 8
